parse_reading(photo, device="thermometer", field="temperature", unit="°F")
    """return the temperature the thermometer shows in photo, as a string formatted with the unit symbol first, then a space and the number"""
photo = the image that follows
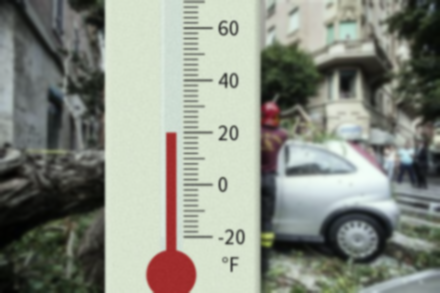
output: °F 20
